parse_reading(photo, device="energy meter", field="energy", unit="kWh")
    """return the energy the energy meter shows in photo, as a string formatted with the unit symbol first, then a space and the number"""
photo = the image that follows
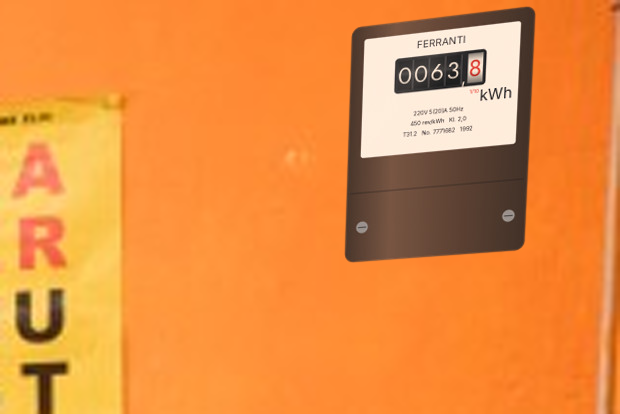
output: kWh 63.8
